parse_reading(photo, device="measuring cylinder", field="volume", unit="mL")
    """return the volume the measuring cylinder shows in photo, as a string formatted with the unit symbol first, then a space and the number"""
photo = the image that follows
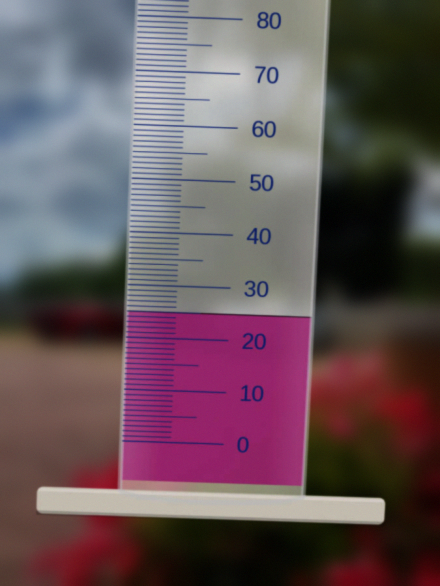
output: mL 25
